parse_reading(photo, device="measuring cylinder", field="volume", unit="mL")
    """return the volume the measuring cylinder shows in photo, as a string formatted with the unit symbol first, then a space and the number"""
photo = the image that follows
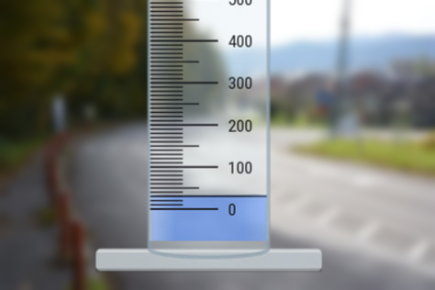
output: mL 30
